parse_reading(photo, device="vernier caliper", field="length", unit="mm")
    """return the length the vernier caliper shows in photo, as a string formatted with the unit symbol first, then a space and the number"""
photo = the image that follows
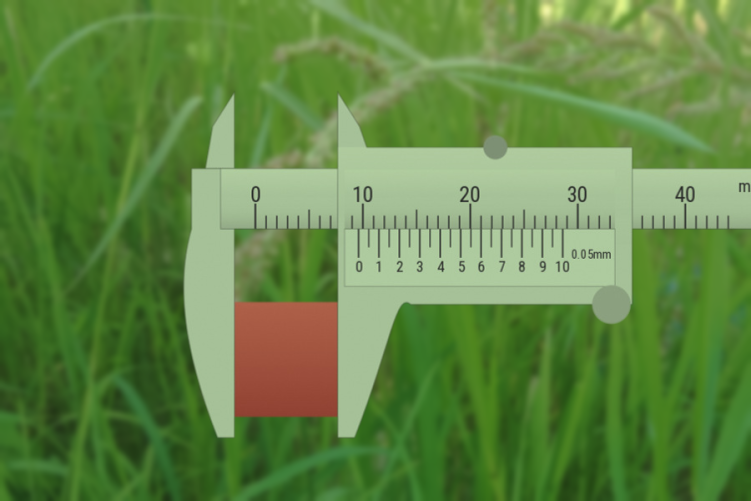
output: mm 9.6
